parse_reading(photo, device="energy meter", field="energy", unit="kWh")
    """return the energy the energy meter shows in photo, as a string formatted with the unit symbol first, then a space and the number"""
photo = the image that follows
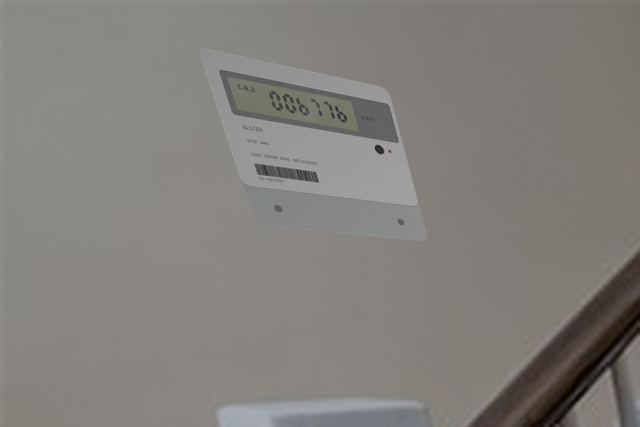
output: kWh 6776
